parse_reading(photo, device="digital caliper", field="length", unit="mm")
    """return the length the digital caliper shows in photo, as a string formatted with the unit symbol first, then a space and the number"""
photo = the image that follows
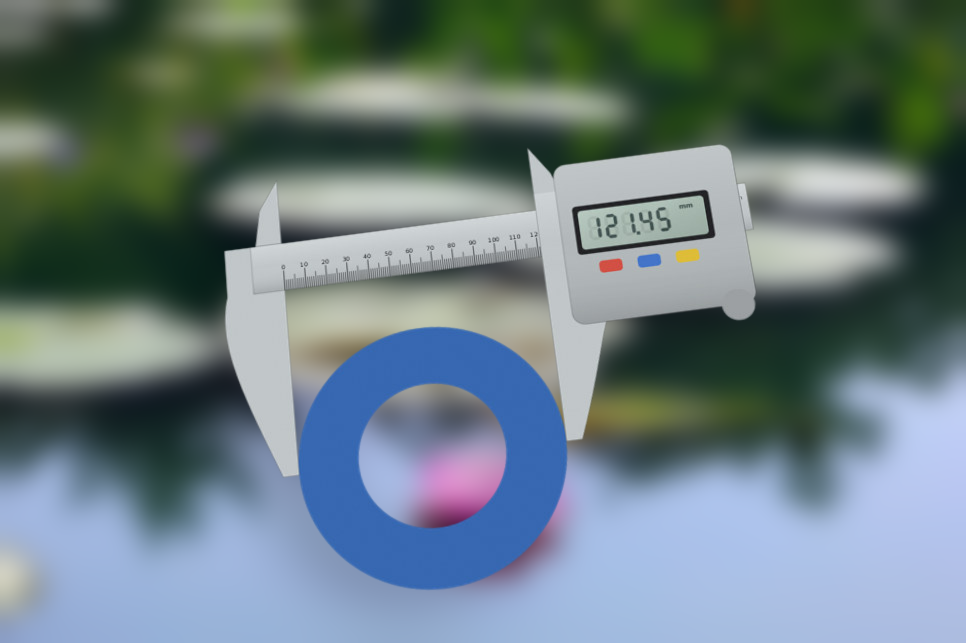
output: mm 121.45
